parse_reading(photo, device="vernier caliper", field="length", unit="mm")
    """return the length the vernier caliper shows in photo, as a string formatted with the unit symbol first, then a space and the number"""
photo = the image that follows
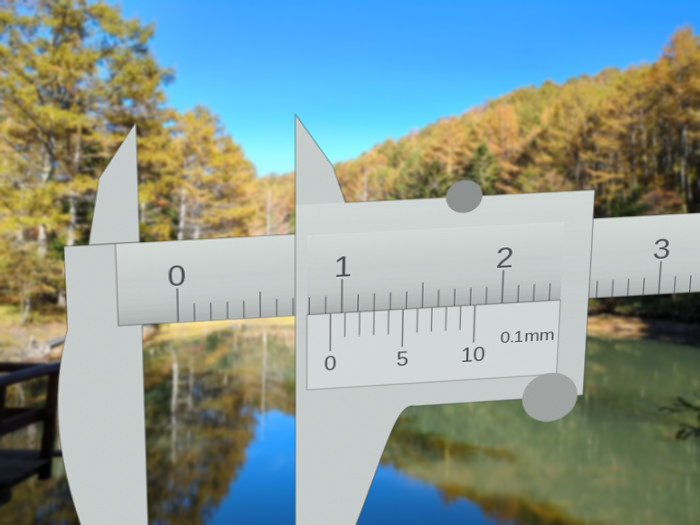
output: mm 9.3
